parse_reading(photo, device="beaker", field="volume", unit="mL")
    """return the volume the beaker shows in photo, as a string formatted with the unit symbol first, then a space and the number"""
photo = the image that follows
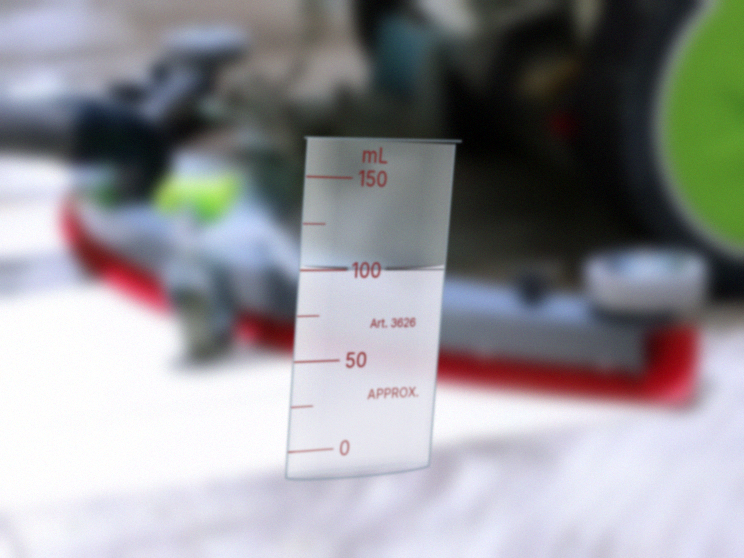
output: mL 100
